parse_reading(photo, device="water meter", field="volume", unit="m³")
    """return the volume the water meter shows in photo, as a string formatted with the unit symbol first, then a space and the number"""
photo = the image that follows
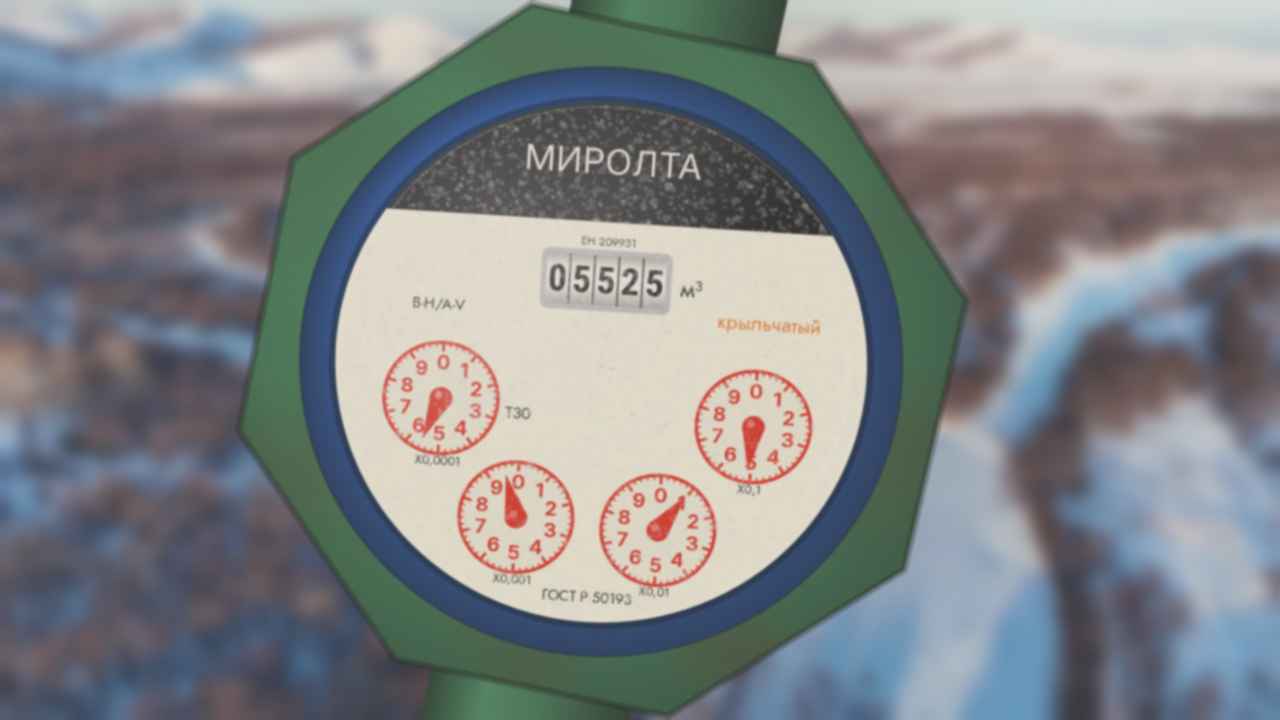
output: m³ 5525.5095
